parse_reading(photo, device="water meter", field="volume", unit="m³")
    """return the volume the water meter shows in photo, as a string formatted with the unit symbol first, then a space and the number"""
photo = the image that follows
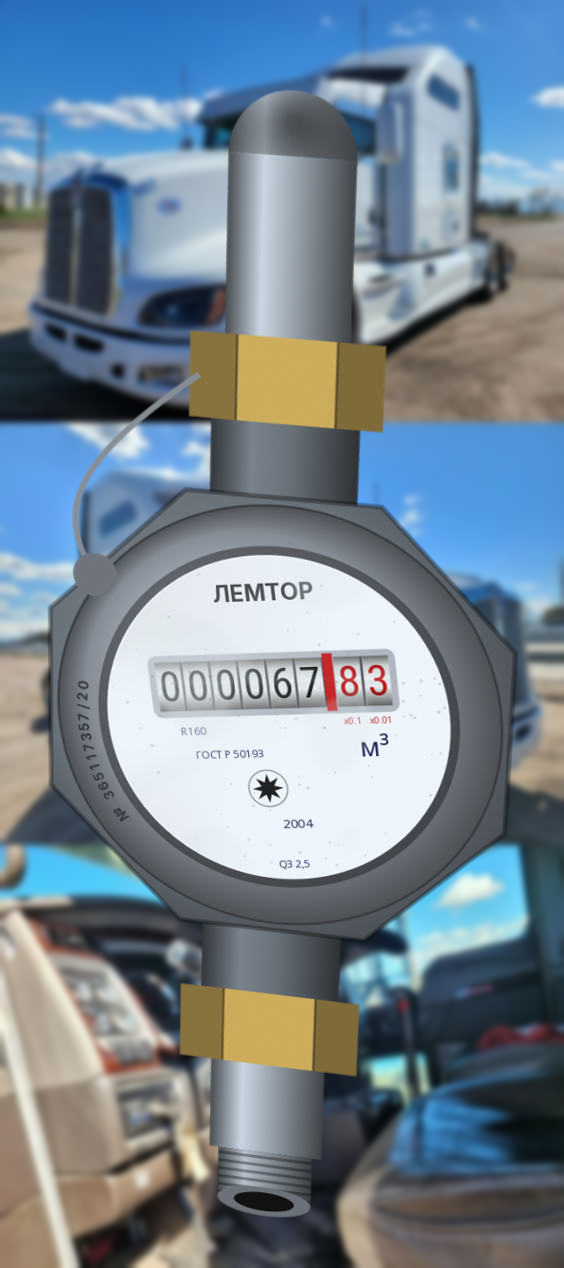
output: m³ 67.83
